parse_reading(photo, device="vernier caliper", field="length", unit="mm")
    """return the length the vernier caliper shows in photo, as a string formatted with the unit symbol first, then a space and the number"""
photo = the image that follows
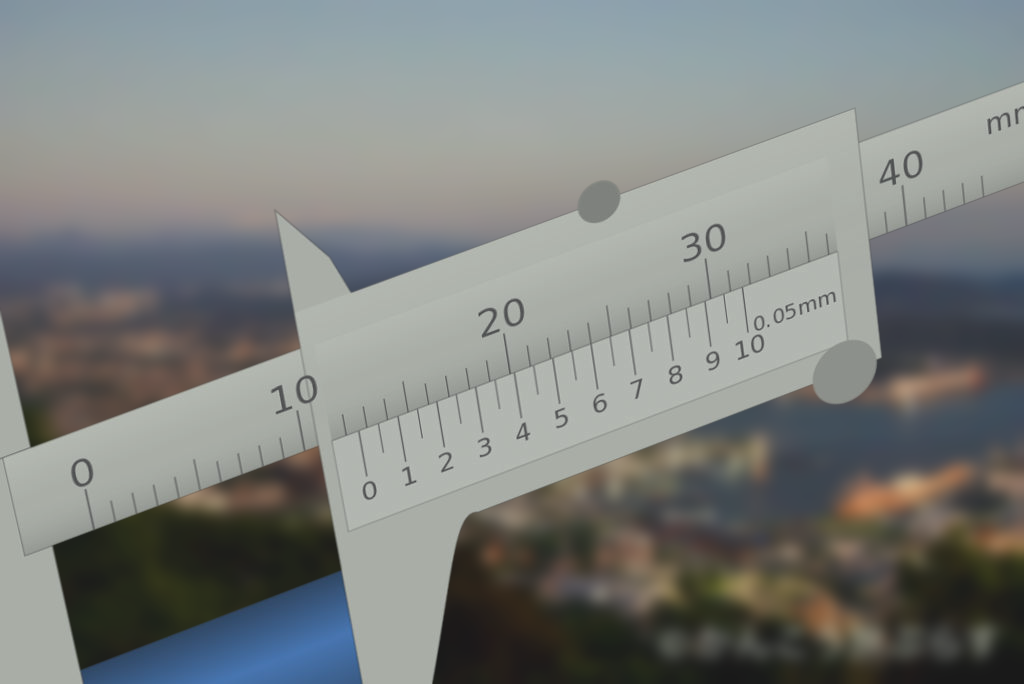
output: mm 12.6
